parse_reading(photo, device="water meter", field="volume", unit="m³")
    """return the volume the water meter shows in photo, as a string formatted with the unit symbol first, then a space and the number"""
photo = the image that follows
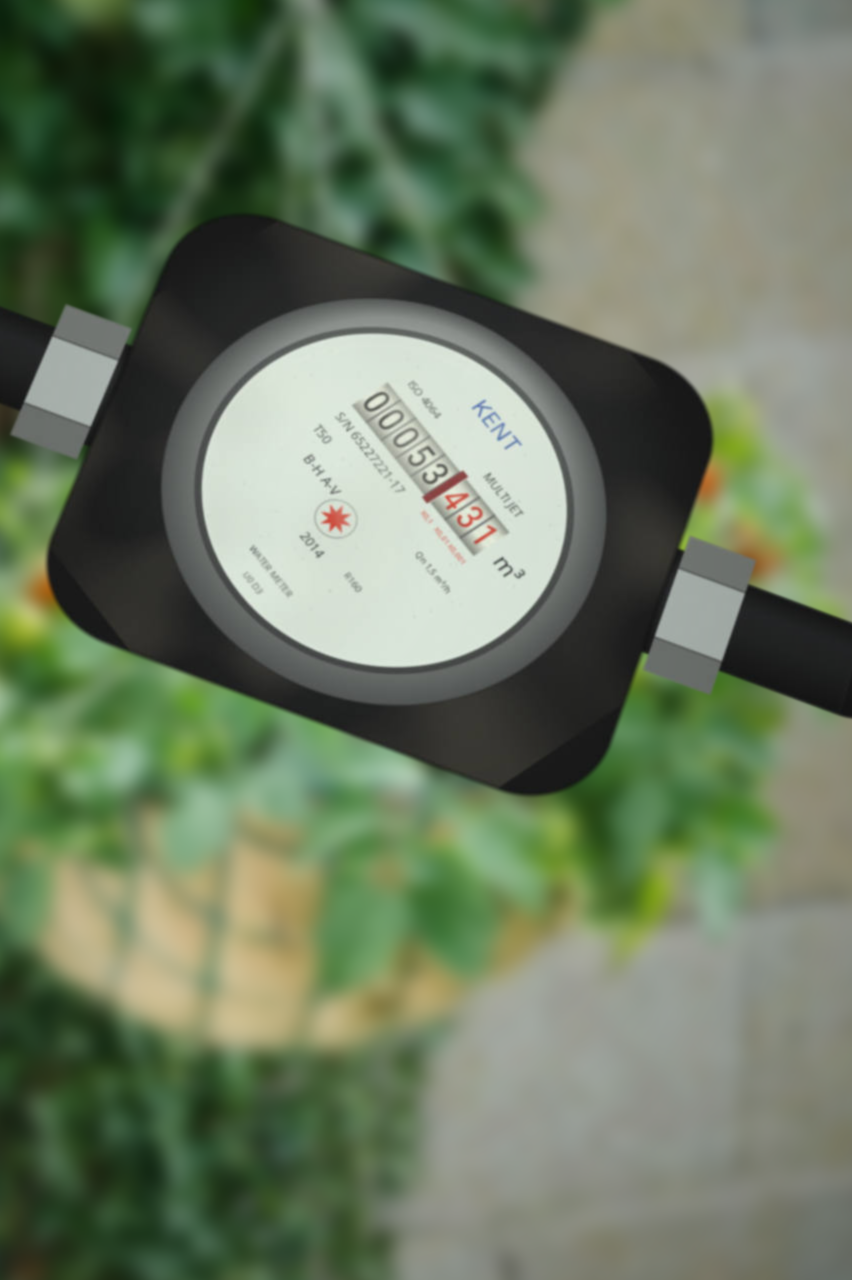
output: m³ 53.431
